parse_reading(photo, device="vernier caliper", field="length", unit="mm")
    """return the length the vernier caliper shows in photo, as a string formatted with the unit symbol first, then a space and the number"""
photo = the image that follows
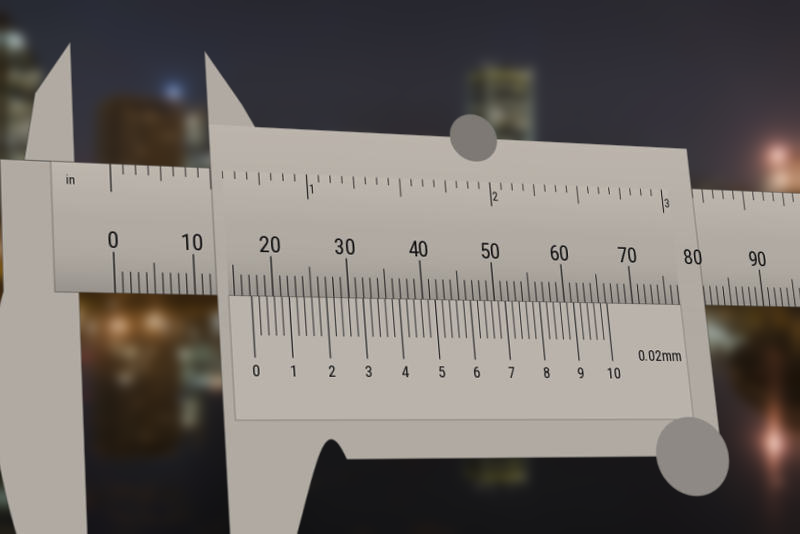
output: mm 17.2
